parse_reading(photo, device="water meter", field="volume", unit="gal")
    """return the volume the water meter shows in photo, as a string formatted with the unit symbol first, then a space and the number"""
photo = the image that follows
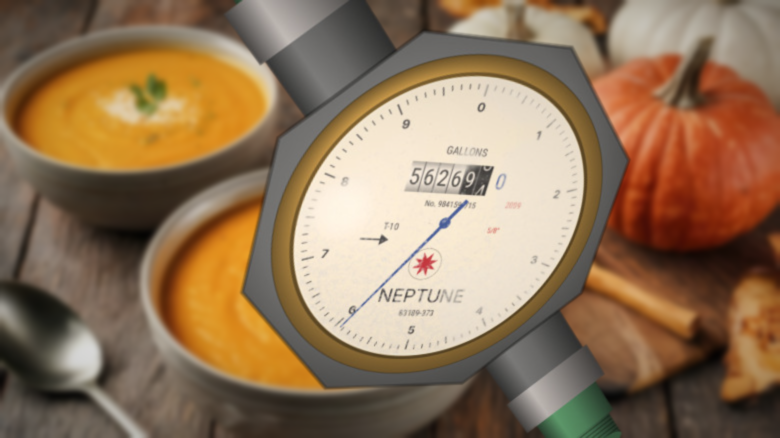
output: gal 5626935.9
